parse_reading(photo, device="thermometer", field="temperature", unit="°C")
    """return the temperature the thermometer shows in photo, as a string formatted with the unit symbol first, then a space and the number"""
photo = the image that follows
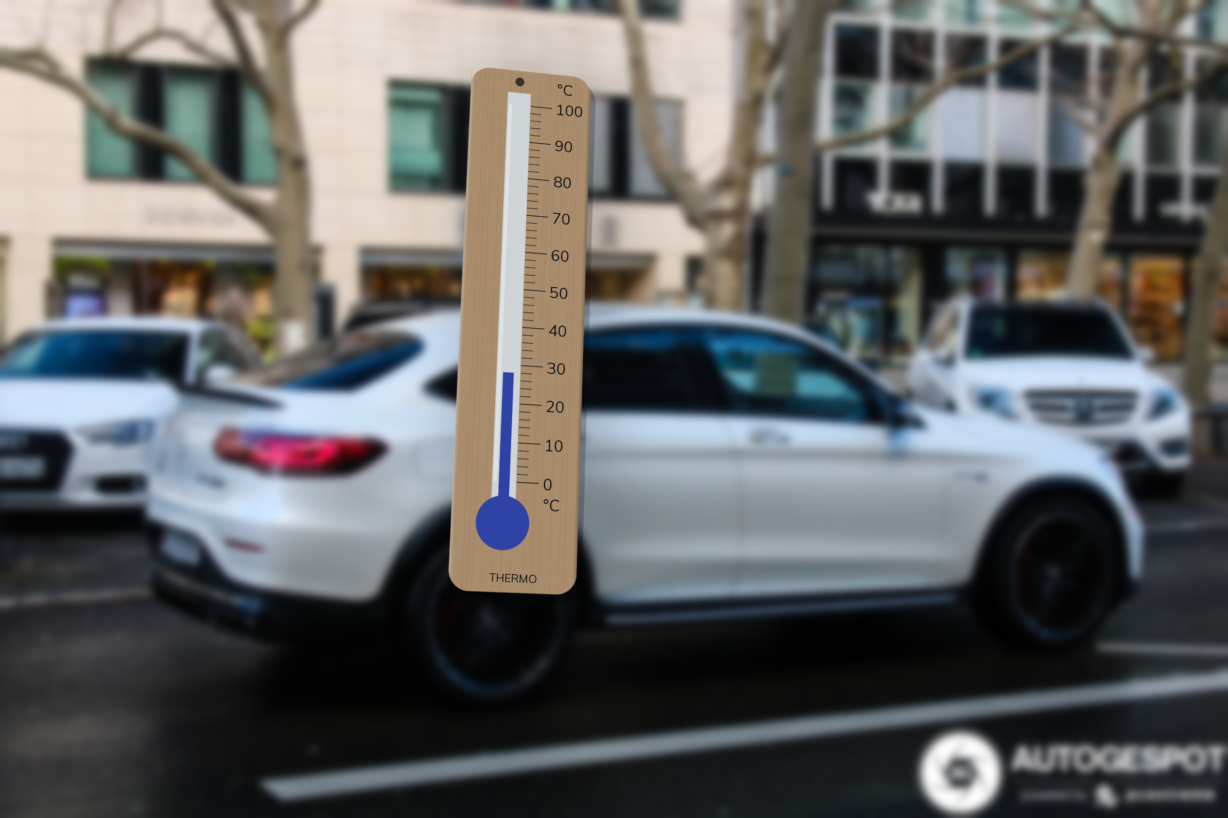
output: °C 28
